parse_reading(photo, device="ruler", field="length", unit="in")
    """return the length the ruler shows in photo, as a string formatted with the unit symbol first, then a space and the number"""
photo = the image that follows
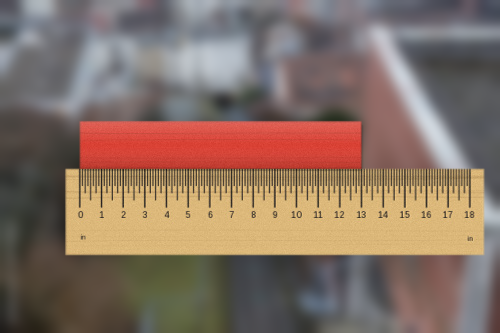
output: in 13
